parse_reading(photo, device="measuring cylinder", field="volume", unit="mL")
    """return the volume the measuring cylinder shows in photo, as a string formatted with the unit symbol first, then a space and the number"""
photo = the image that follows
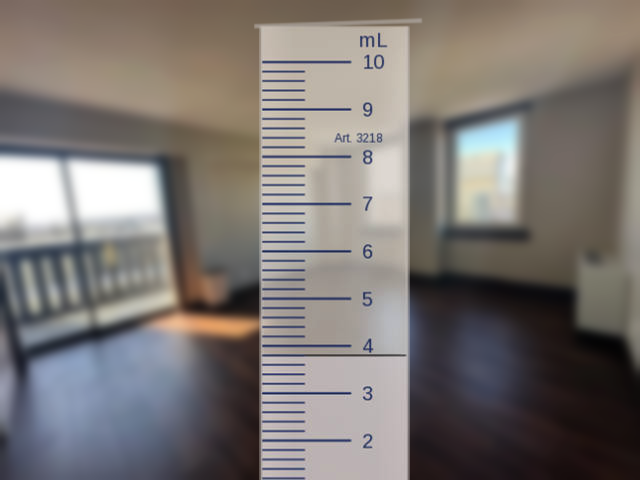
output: mL 3.8
